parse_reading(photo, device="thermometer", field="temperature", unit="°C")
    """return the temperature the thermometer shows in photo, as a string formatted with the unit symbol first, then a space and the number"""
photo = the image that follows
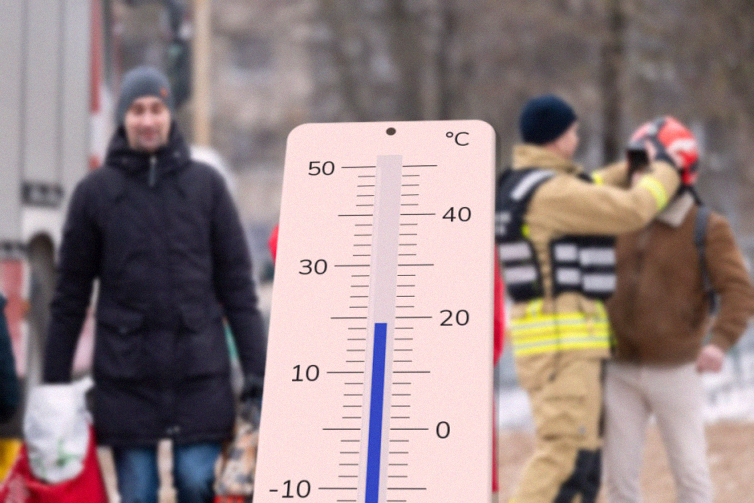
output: °C 19
